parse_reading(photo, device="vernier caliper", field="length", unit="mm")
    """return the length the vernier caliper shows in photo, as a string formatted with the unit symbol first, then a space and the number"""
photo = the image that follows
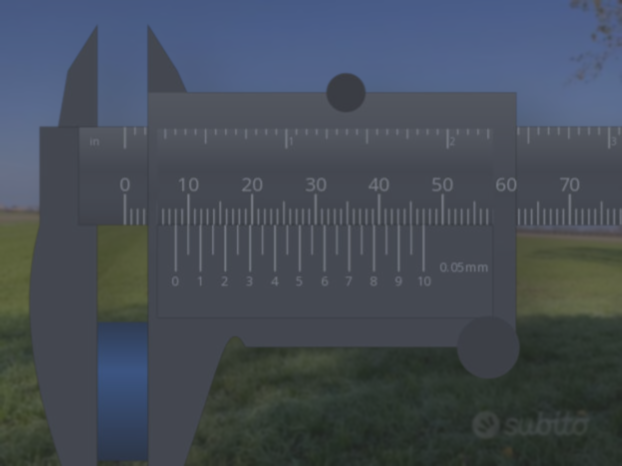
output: mm 8.0
